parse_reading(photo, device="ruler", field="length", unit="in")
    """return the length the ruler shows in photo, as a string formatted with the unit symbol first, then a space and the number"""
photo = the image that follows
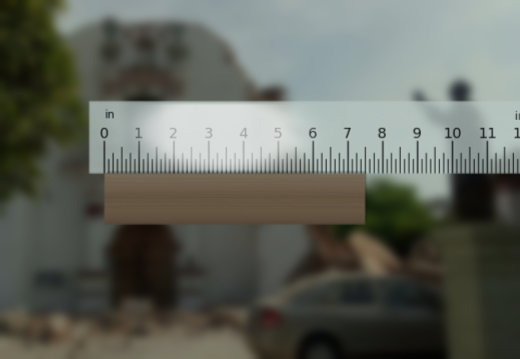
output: in 7.5
